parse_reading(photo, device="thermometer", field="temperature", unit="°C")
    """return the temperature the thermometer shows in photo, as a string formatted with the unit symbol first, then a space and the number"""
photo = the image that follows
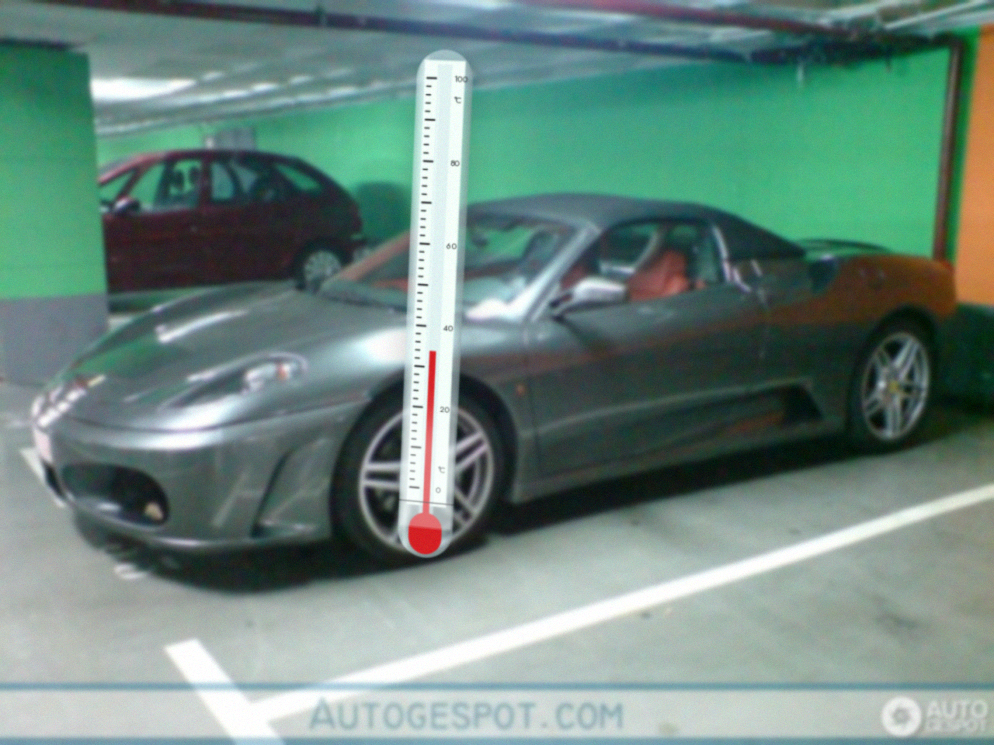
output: °C 34
